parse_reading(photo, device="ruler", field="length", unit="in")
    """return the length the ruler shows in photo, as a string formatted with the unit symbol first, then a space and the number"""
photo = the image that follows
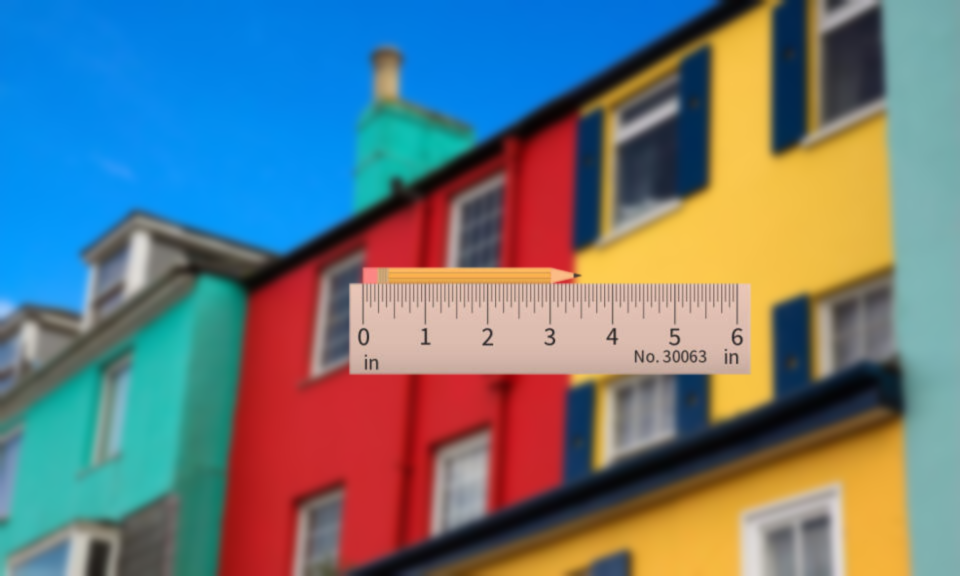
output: in 3.5
